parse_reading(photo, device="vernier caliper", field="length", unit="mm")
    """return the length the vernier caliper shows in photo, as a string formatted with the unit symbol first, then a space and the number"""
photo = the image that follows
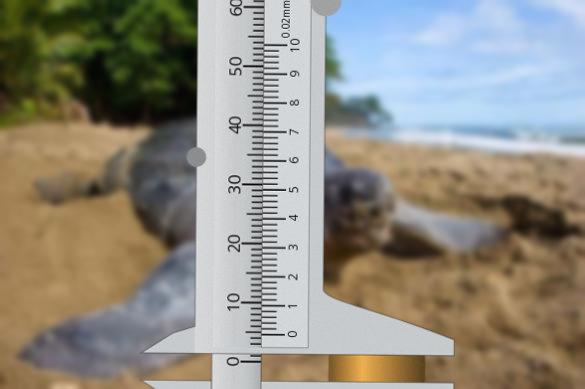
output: mm 4.6
